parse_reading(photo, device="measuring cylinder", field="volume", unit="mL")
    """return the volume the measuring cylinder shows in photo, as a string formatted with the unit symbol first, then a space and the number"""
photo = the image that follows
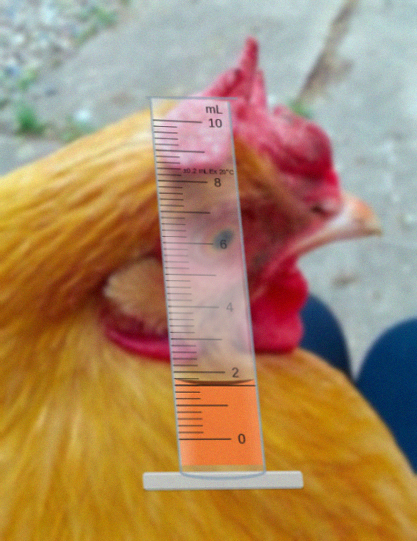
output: mL 1.6
